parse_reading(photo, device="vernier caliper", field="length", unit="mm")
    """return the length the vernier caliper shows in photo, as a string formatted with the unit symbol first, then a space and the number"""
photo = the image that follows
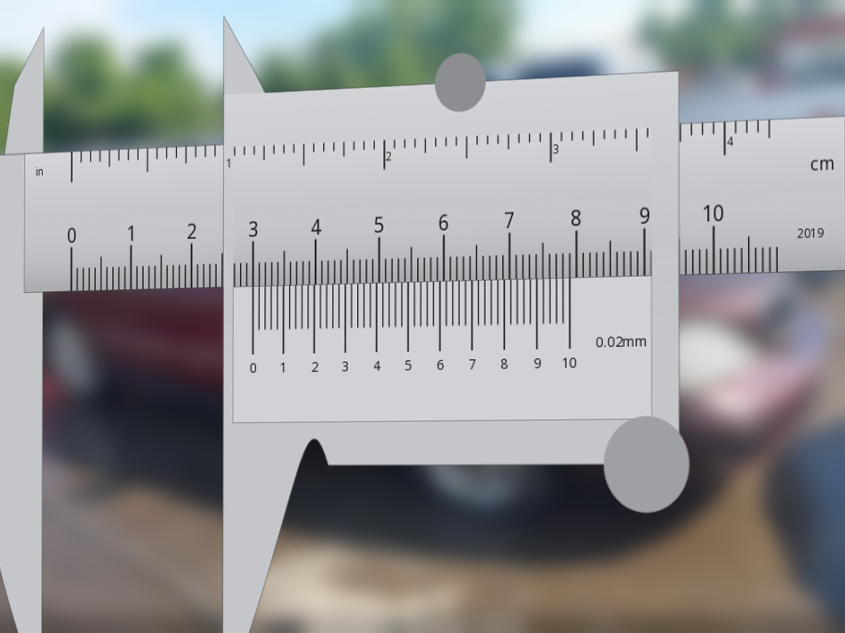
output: mm 30.0
